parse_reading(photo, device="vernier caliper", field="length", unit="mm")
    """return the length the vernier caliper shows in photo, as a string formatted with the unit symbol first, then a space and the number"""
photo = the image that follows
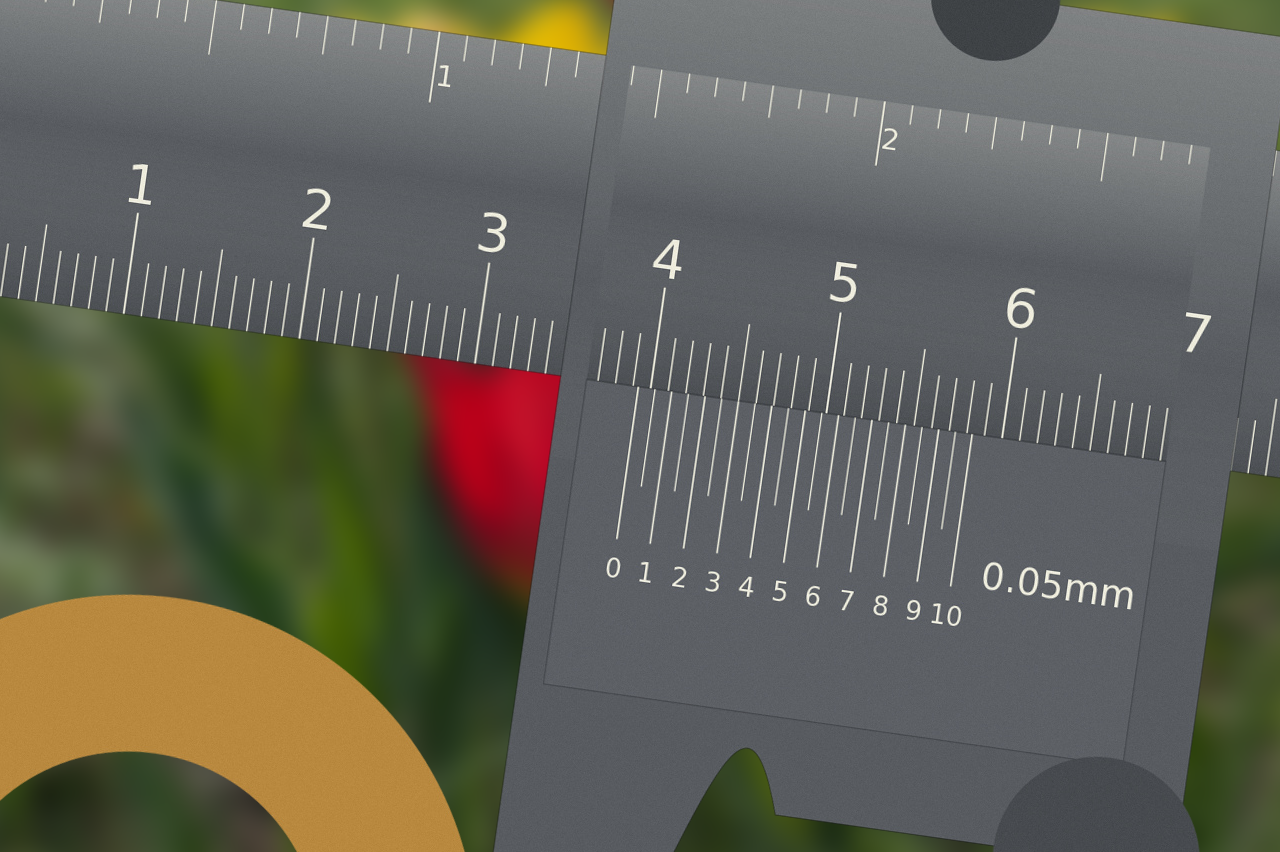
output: mm 39.3
